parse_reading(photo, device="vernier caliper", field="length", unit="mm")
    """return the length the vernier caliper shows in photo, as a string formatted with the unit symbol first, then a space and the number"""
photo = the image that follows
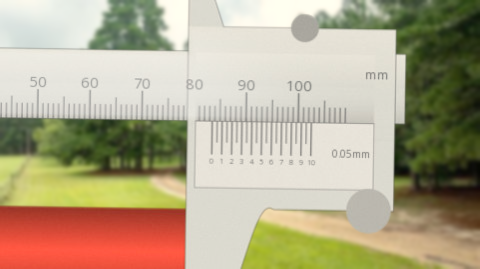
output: mm 83.5
